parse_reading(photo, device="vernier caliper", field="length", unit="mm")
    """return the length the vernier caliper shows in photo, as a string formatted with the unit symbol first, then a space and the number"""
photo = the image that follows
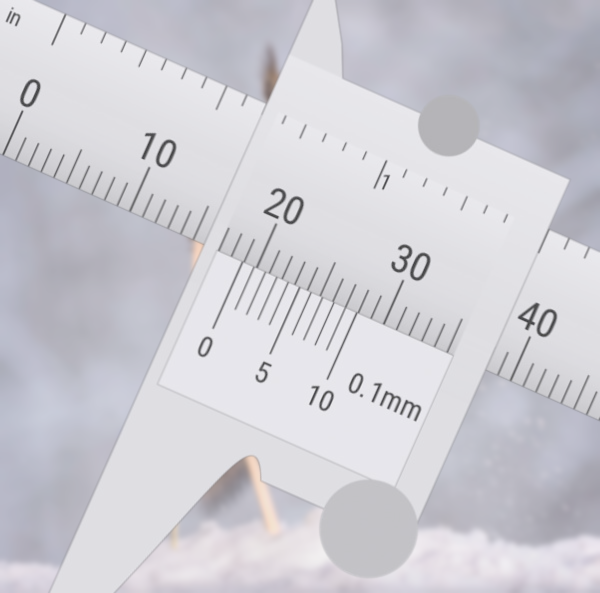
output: mm 18.9
